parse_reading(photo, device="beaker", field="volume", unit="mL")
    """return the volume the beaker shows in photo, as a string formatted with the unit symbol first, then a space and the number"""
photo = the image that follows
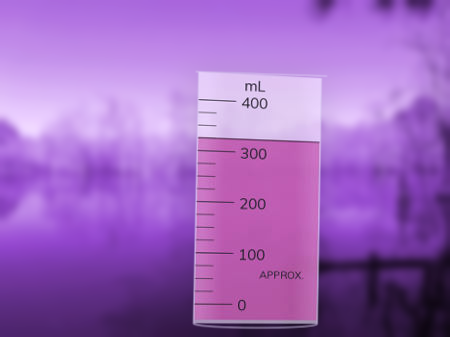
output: mL 325
